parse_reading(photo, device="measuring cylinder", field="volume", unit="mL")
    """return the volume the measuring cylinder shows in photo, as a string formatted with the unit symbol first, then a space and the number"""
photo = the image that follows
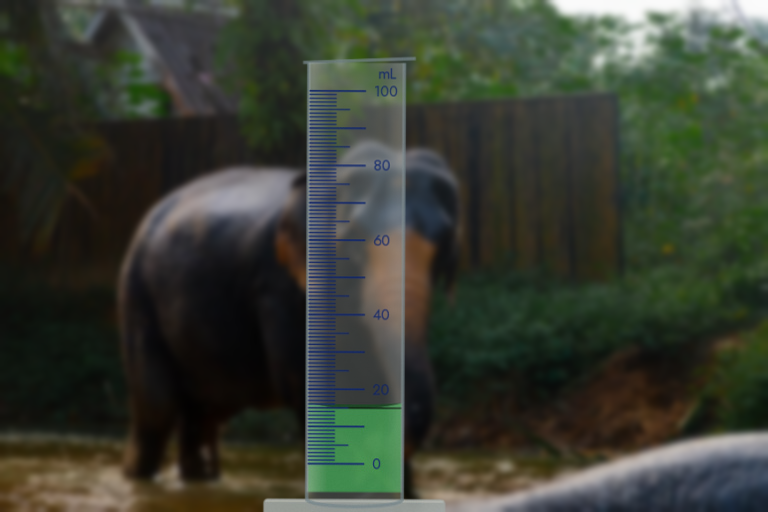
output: mL 15
